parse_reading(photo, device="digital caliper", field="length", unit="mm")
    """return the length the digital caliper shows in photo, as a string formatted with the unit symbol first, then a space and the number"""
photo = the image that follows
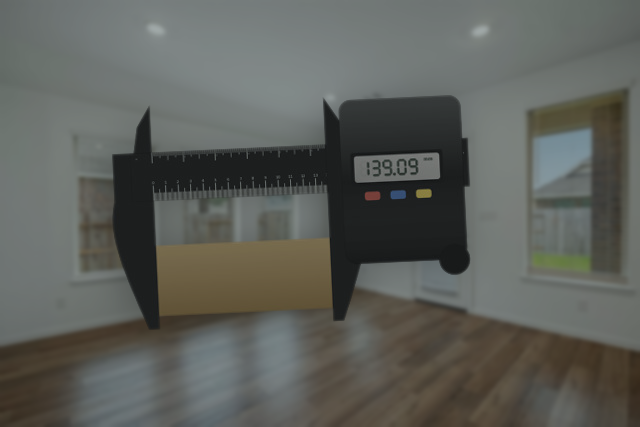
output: mm 139.09
